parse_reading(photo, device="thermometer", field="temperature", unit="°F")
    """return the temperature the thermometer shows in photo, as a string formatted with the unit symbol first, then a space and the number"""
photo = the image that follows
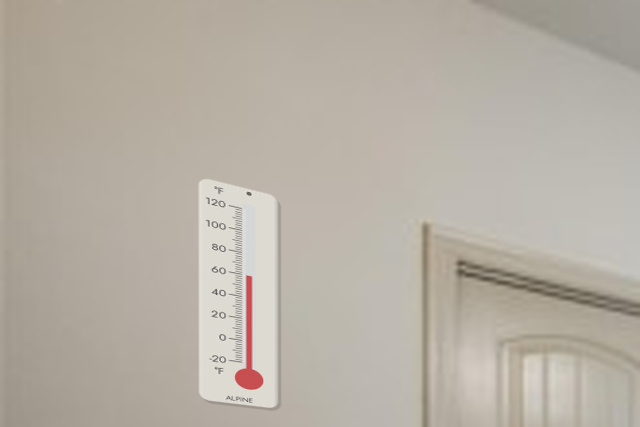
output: °F 60
